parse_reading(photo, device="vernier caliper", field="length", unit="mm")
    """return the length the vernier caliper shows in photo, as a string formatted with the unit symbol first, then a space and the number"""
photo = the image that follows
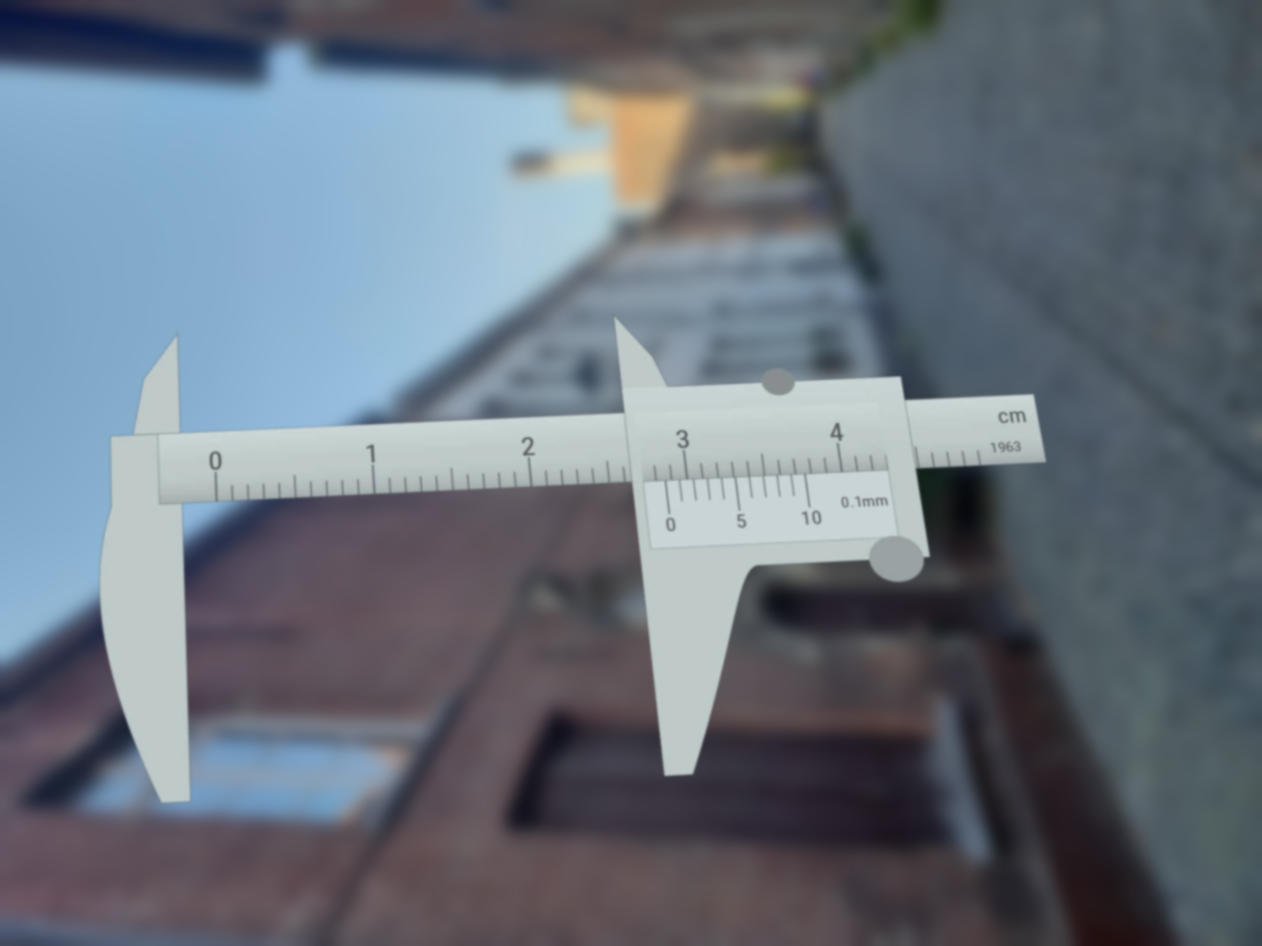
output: mm 28.6
